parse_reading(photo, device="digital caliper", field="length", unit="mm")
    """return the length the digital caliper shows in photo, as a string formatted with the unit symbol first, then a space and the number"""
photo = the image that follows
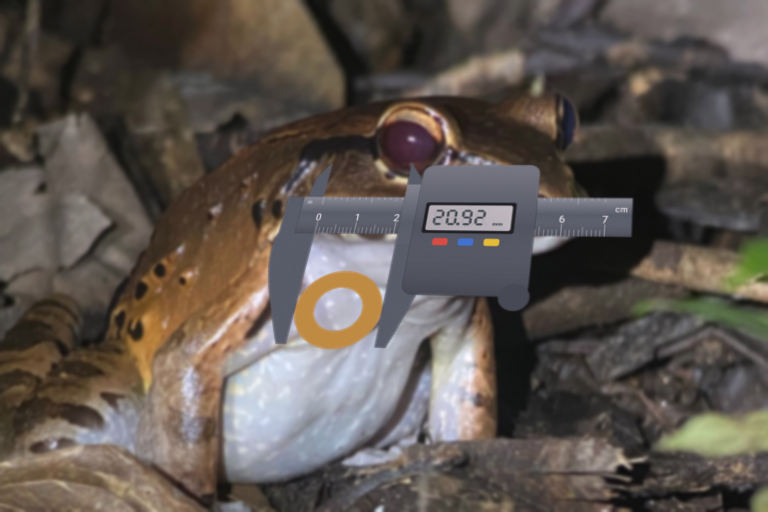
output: mm 20.92
